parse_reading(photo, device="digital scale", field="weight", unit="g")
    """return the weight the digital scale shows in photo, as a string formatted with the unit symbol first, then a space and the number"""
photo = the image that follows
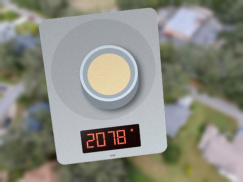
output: g 2078
